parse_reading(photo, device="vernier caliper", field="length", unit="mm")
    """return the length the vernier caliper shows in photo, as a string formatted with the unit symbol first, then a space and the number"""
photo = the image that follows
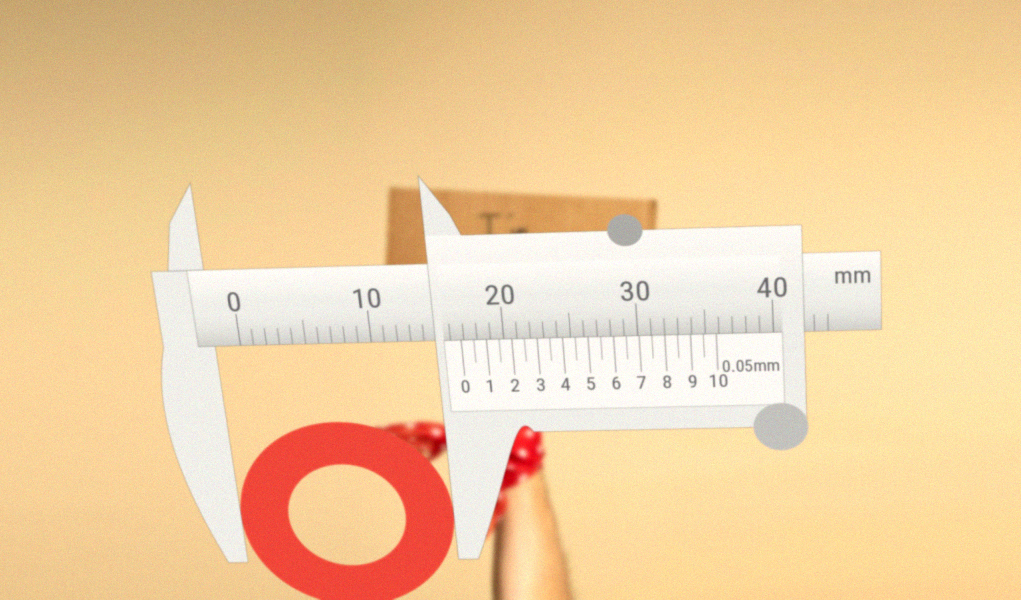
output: mm 16.8
